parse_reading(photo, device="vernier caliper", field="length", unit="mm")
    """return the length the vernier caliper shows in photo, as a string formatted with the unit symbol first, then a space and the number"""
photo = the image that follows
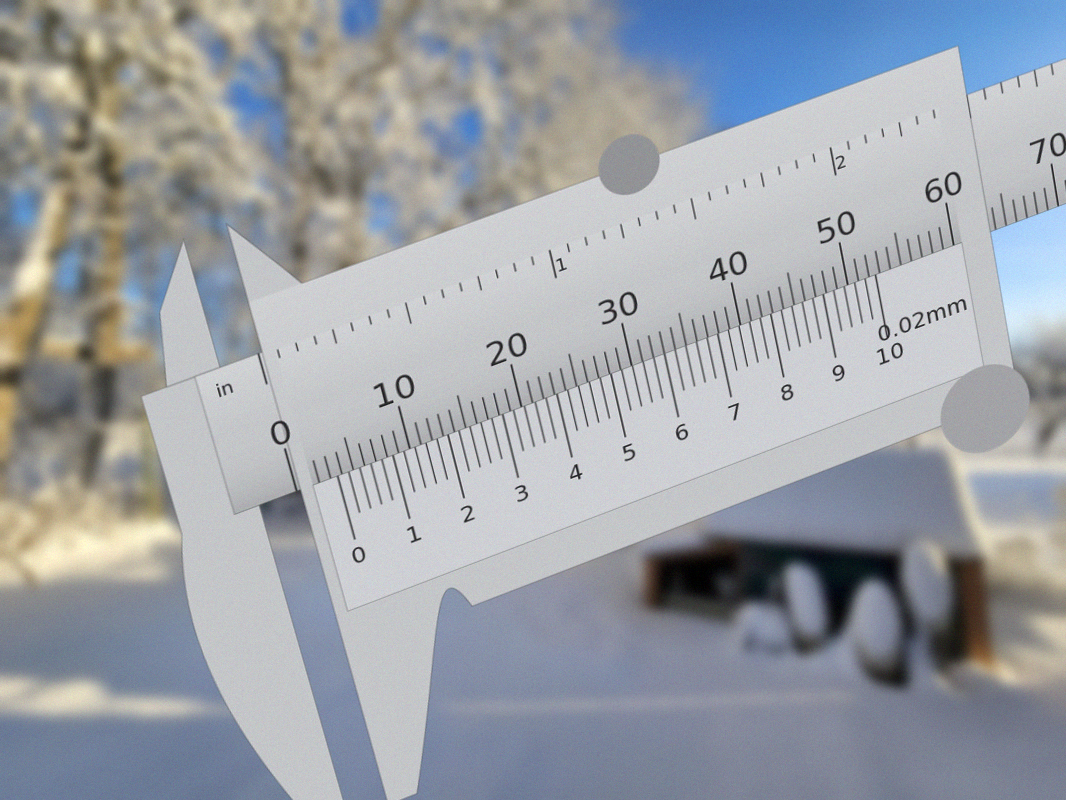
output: mm 3.6
